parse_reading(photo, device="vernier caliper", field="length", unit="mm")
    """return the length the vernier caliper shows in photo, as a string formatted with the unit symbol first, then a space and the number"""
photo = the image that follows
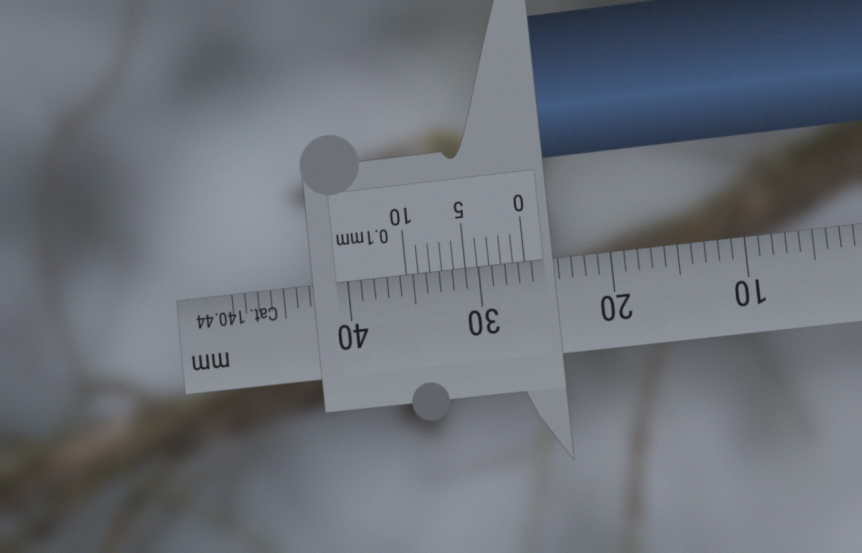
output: mm 26.5
